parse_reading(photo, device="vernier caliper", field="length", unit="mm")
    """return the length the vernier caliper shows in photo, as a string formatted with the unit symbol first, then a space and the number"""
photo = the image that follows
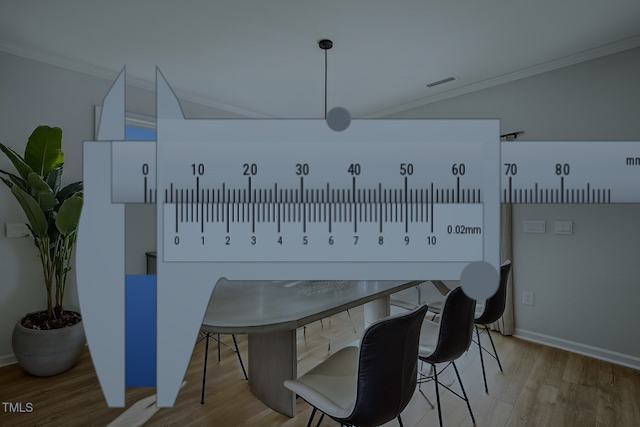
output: mm 6.0
